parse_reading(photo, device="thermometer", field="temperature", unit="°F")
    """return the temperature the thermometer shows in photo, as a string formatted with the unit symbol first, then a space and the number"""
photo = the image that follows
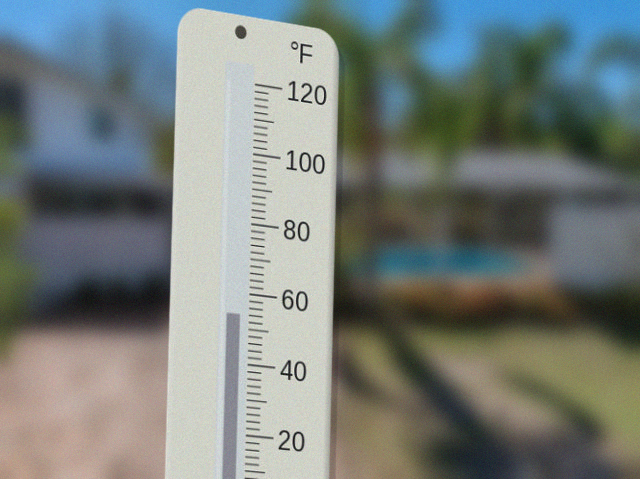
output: °F 54
